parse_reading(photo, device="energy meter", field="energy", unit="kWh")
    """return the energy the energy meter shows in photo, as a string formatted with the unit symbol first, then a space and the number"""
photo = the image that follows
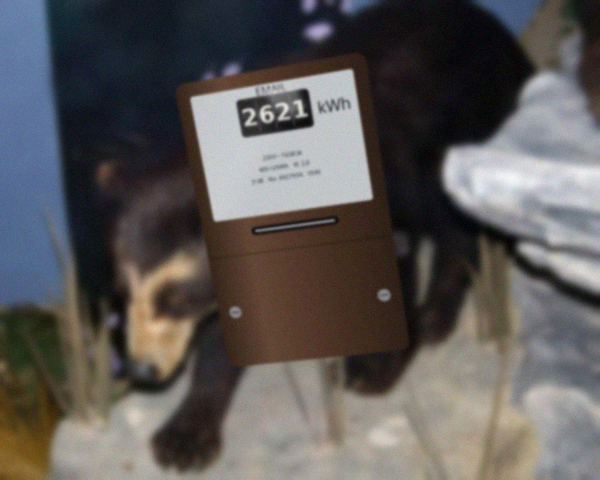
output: kWh 2621
